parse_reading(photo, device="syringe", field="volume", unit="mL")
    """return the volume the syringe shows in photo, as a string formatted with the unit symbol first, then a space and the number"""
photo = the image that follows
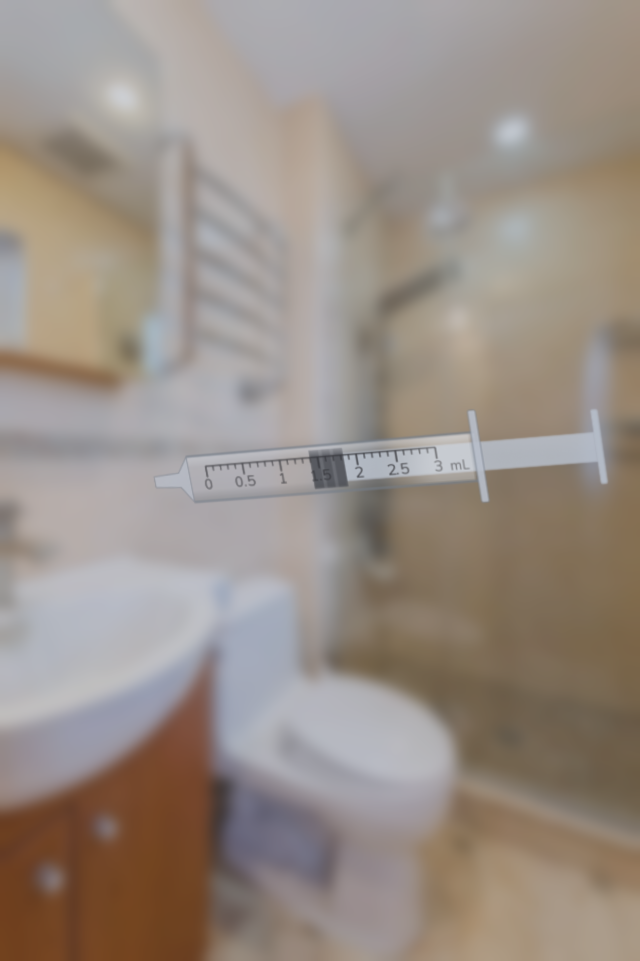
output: mL 1.4
